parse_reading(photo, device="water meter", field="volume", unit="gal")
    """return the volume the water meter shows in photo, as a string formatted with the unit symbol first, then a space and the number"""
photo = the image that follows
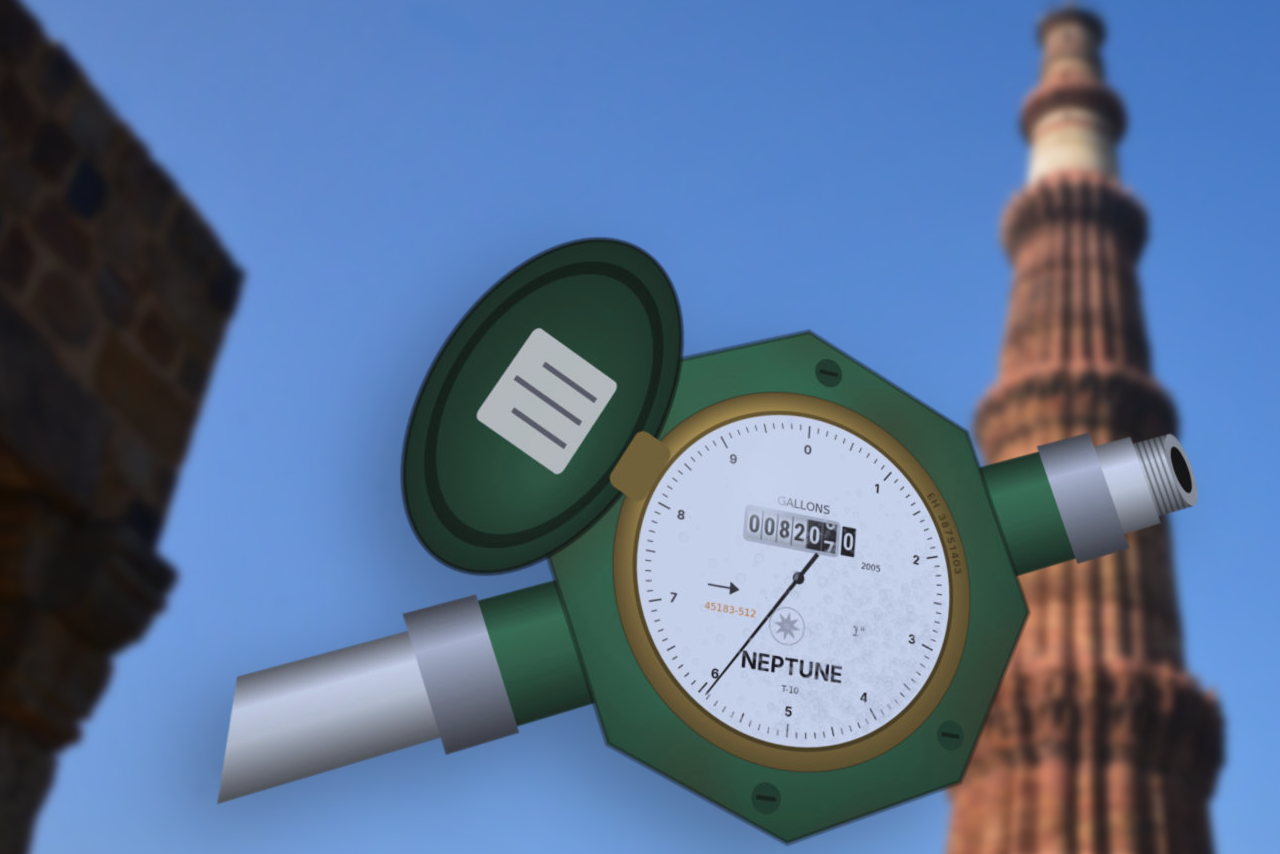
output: gal 82065.9
